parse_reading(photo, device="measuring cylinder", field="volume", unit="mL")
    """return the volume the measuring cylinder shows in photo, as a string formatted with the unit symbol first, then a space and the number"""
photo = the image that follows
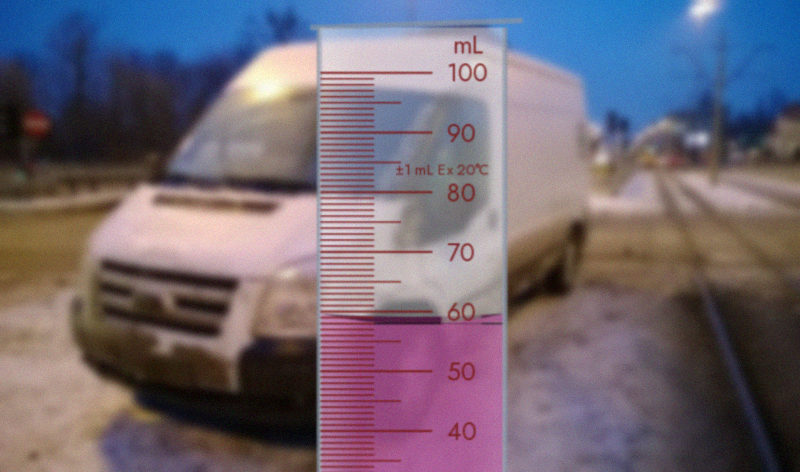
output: mL 58
